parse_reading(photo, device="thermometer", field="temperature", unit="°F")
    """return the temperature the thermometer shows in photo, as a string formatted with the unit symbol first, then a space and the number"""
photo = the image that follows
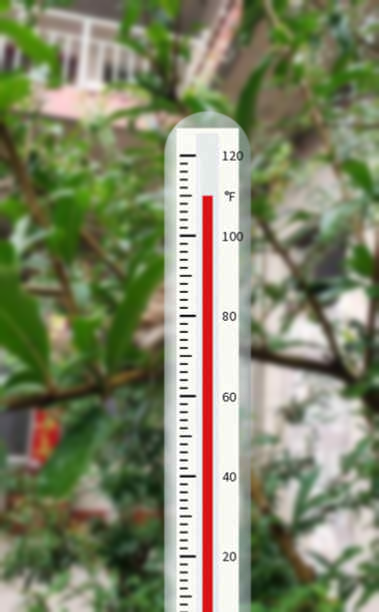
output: °F 110
